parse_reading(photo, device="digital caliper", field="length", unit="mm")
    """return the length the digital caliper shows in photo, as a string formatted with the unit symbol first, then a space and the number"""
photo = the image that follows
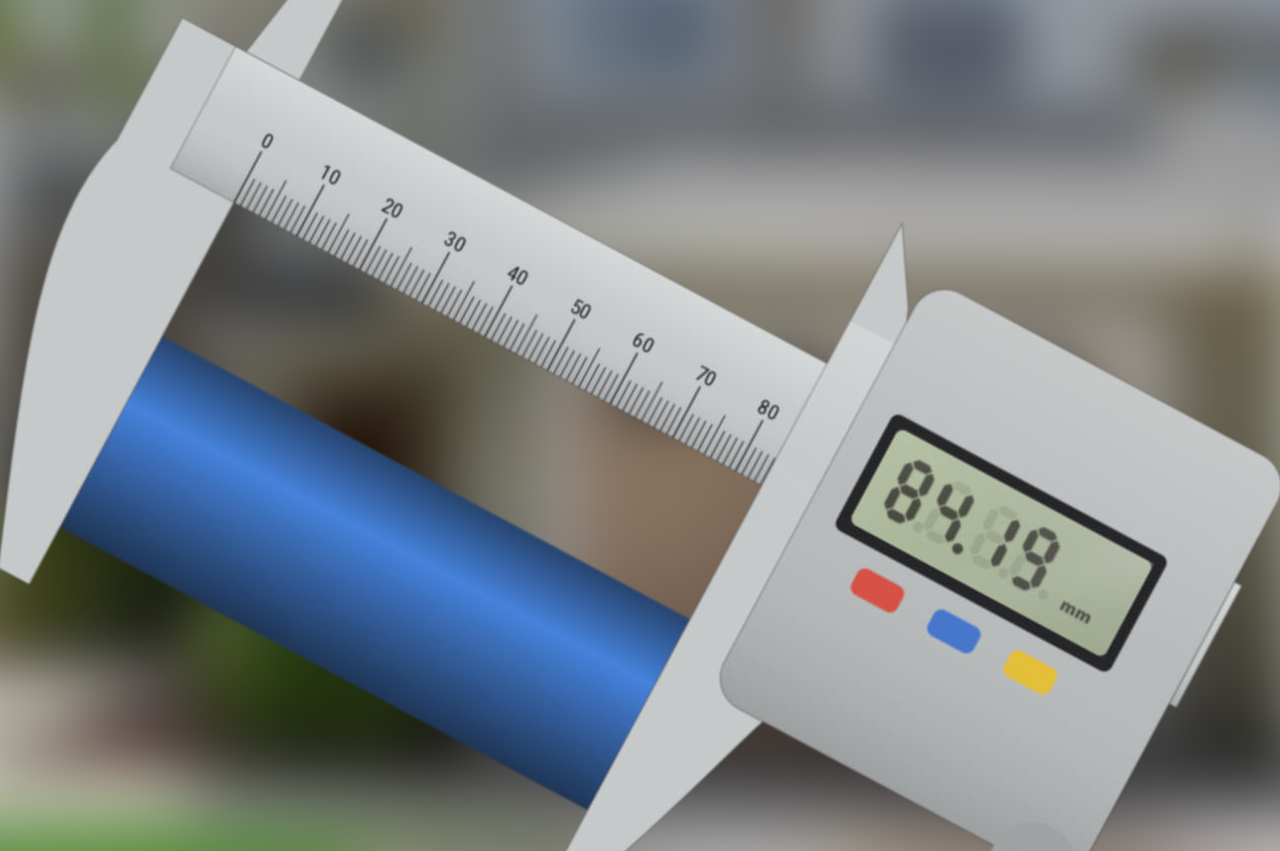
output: mm 84.19
